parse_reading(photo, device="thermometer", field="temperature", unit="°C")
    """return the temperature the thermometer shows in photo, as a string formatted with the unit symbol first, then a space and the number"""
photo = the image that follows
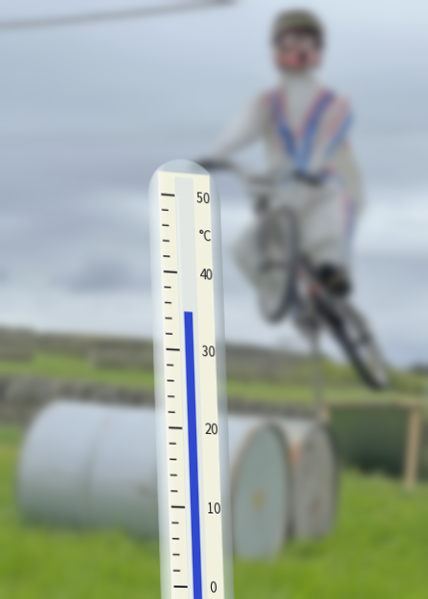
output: °C 35
